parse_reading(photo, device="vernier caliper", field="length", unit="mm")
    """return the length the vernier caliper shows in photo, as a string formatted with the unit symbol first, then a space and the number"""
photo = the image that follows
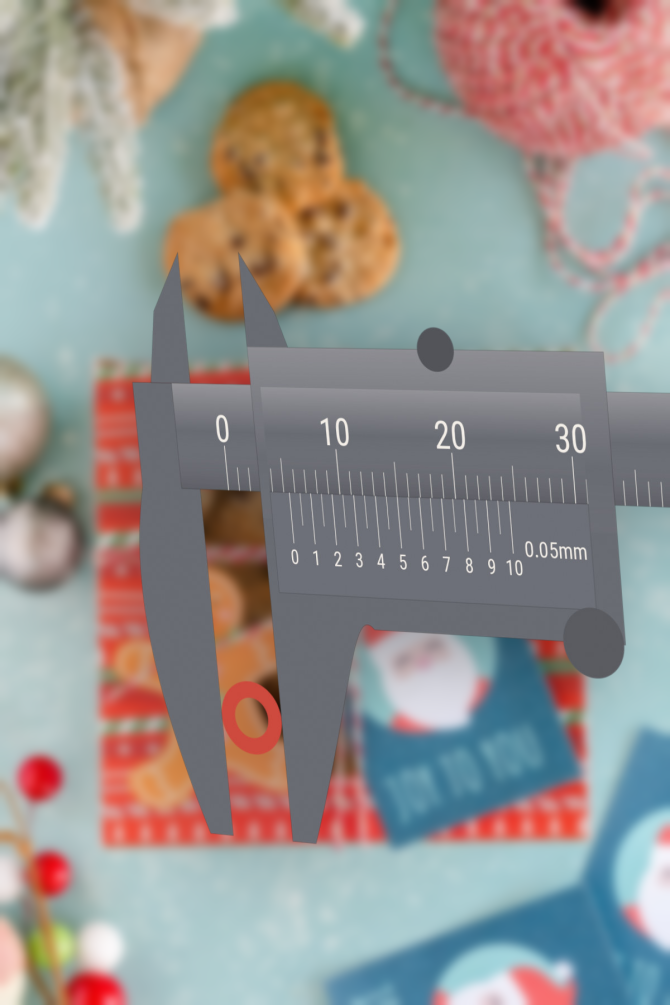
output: mm 5.5
